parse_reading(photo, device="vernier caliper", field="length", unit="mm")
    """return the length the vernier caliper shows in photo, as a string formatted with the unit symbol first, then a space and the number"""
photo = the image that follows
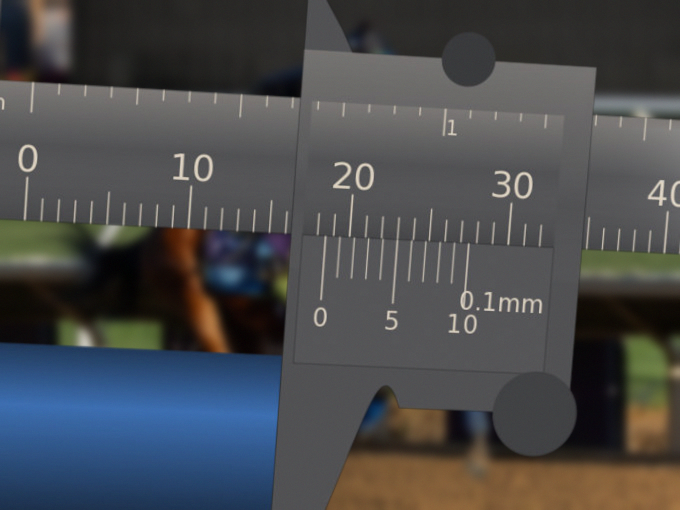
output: mm 18.5
